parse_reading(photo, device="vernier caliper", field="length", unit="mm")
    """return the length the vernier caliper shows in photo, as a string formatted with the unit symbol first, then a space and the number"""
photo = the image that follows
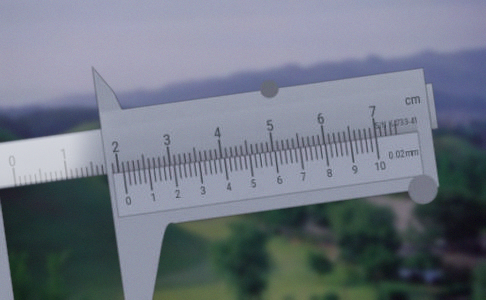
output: mm 21.0
